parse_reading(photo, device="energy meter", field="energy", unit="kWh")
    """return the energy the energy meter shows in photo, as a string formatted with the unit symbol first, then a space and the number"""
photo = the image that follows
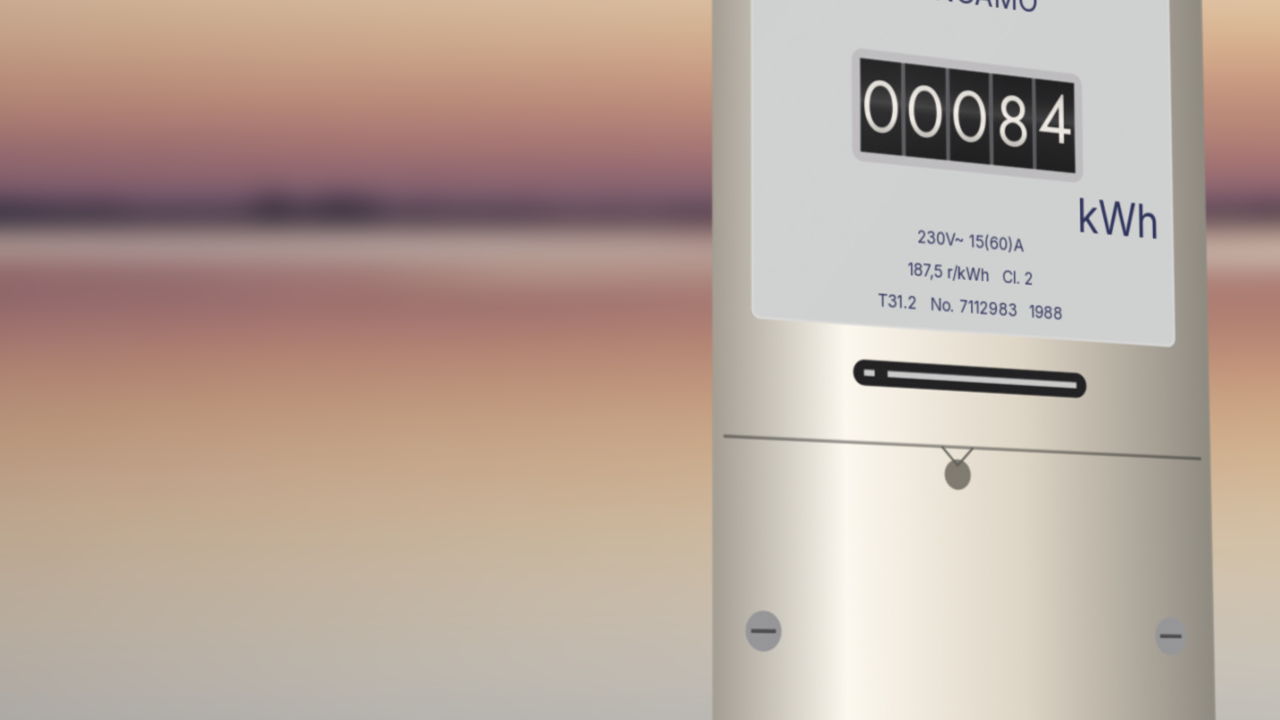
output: kWh 84
